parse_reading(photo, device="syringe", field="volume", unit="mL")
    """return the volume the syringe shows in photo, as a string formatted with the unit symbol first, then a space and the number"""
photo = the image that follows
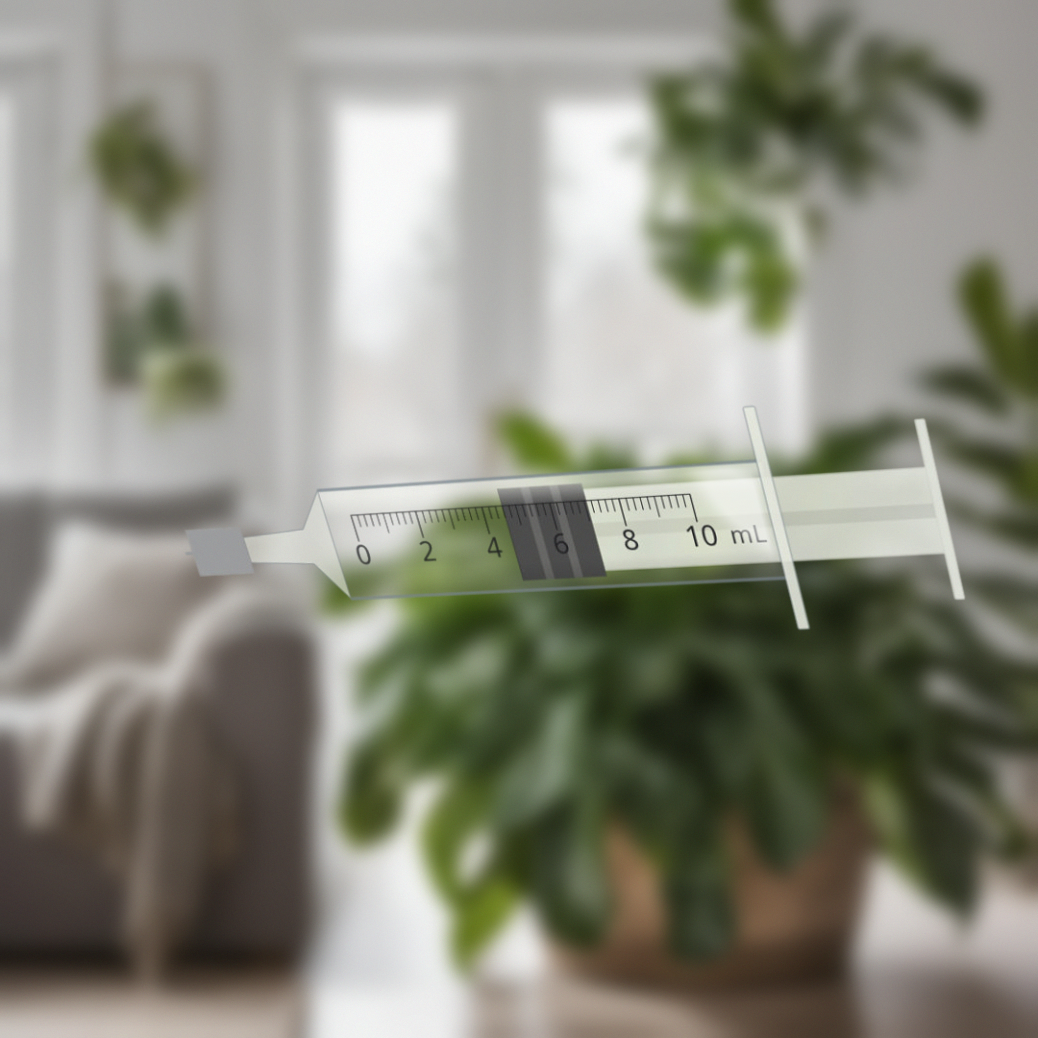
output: mL 4.6
